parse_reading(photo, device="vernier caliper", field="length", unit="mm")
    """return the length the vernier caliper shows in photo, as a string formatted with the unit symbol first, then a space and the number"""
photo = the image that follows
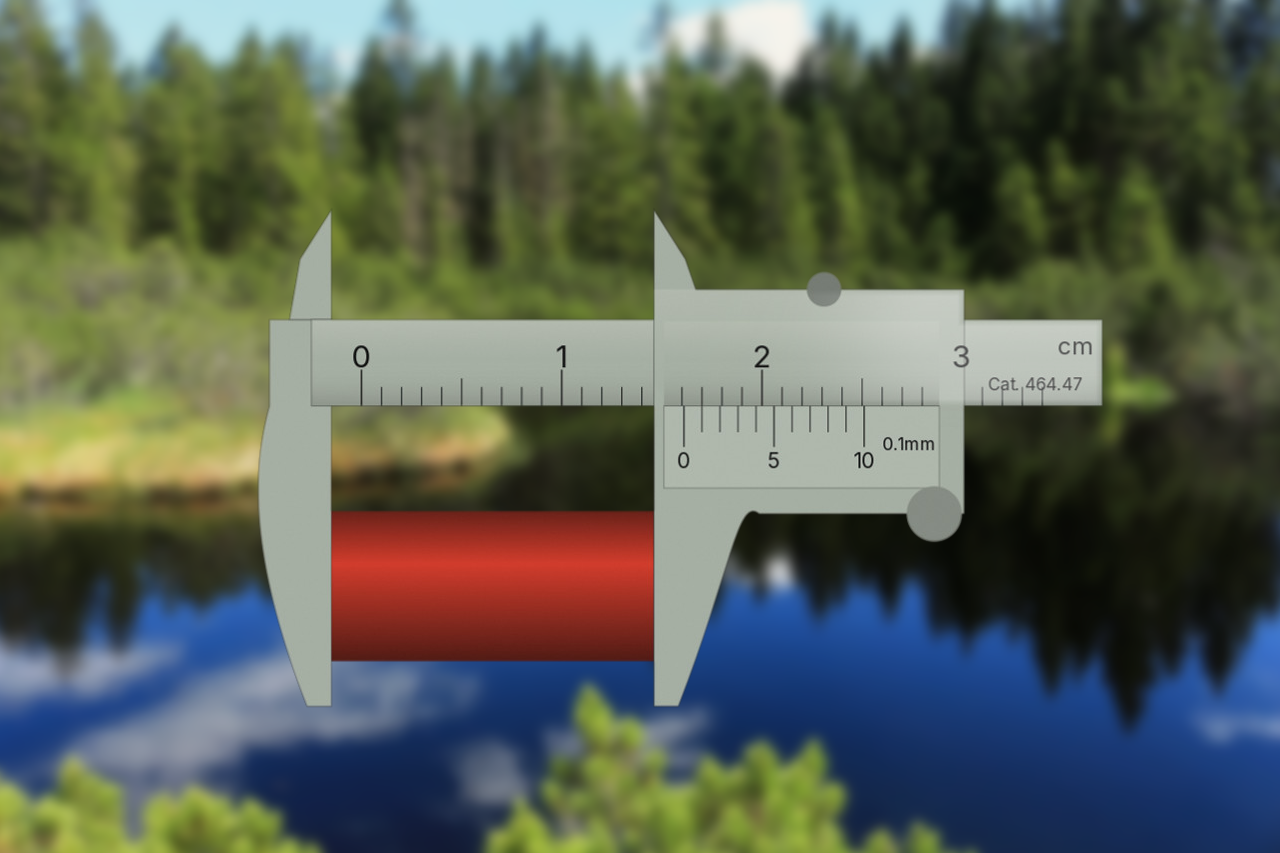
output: mm 16.1
